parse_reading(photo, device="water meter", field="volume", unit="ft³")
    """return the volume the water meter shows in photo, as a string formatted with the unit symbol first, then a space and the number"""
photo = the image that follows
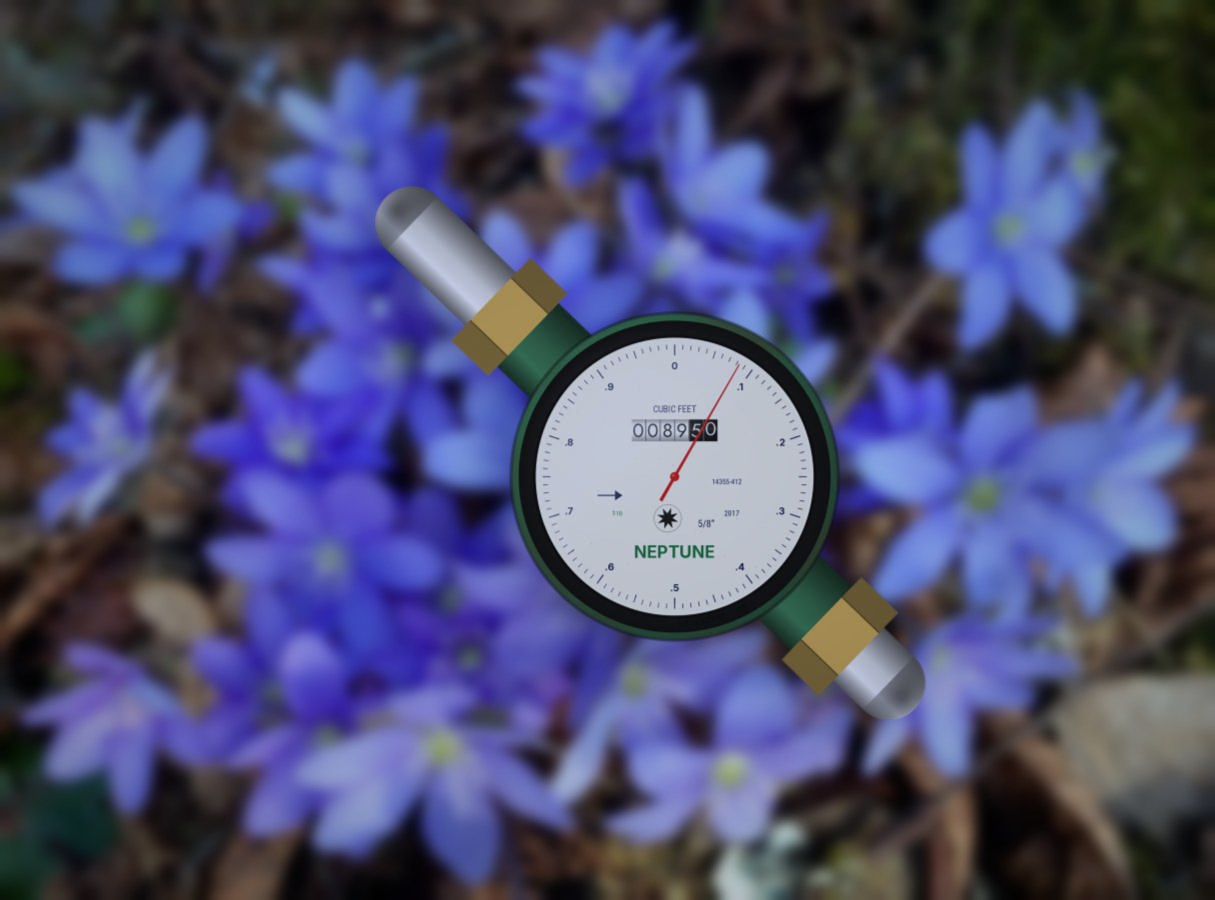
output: ft³ 8950.08
